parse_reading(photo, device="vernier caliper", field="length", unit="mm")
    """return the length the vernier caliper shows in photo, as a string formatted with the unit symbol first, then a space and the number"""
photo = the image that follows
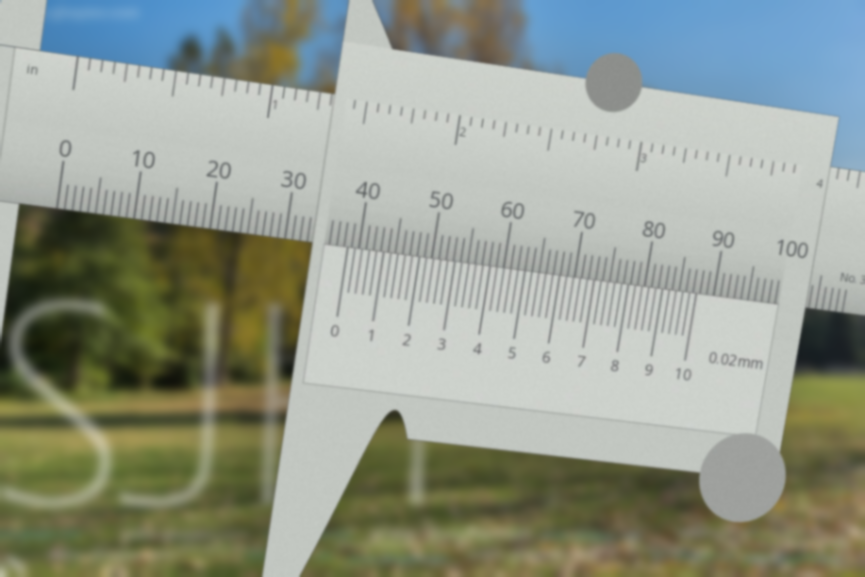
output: mm 38.5
